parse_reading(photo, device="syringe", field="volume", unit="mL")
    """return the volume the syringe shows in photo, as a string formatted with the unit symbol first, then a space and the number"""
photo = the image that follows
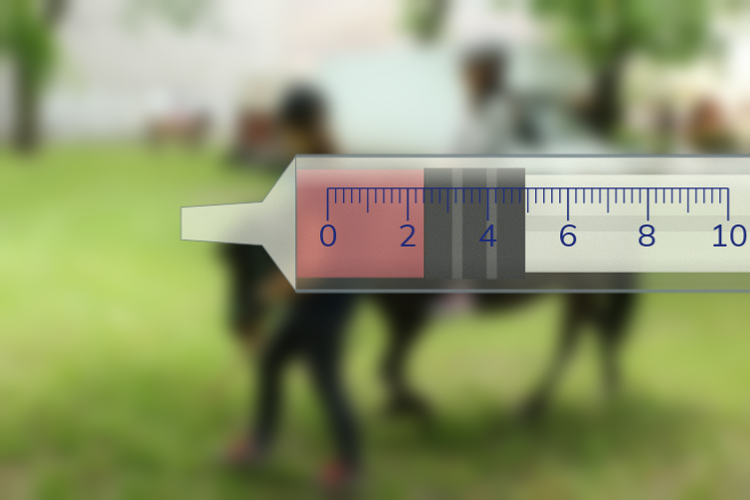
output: mL 2.4
